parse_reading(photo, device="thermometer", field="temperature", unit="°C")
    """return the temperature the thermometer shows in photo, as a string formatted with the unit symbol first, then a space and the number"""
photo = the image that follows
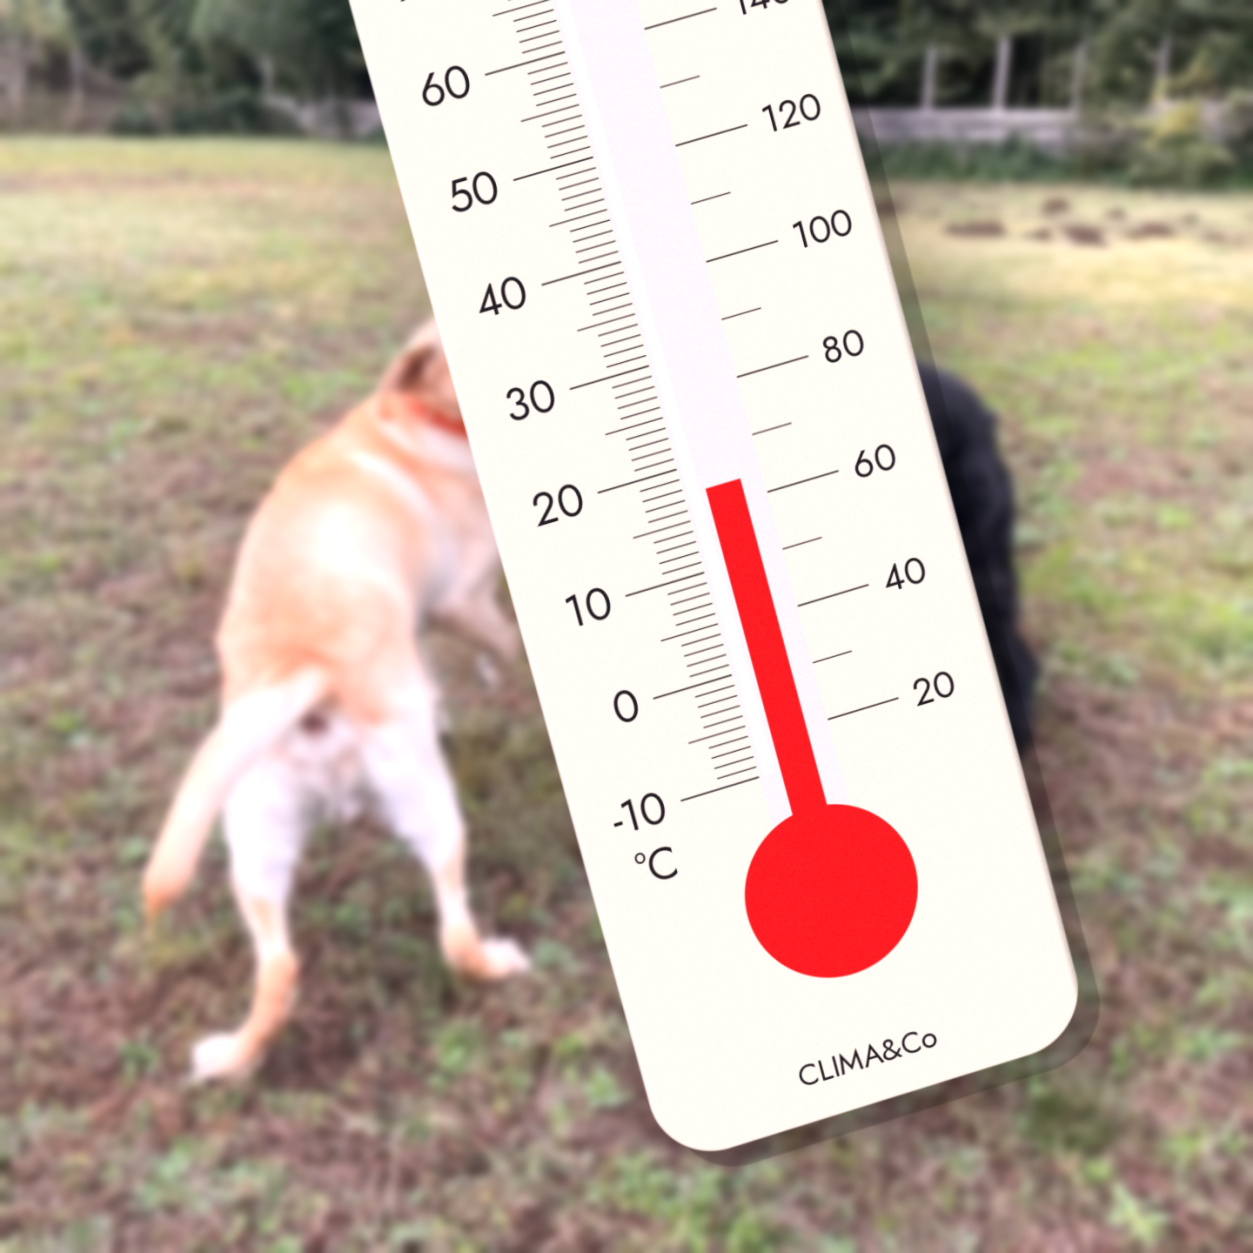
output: °C 17.5
